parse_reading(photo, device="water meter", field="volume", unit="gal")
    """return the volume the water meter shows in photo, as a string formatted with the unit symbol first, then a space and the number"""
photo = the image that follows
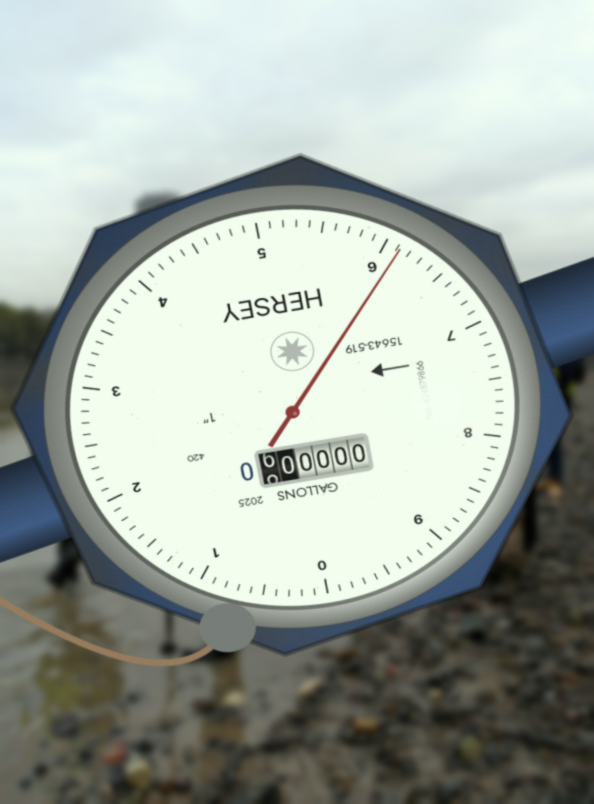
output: gal 86.1
